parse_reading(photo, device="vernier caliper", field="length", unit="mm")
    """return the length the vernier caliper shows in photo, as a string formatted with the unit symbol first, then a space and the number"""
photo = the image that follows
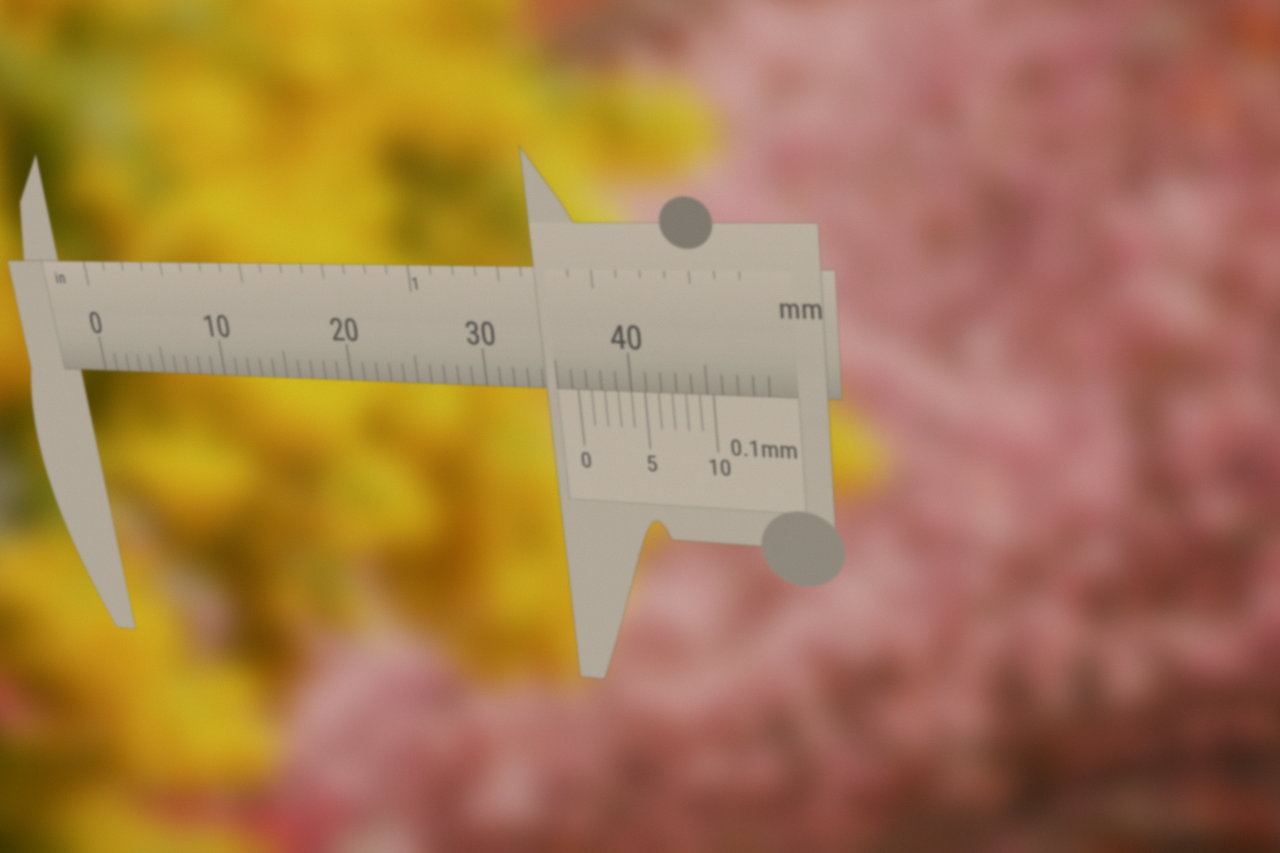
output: mm 36.4
